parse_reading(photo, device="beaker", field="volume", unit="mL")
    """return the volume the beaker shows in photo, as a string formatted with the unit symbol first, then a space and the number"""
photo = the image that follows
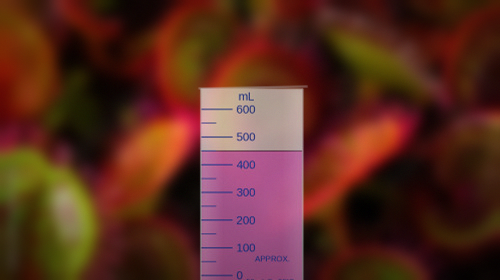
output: mL 450
